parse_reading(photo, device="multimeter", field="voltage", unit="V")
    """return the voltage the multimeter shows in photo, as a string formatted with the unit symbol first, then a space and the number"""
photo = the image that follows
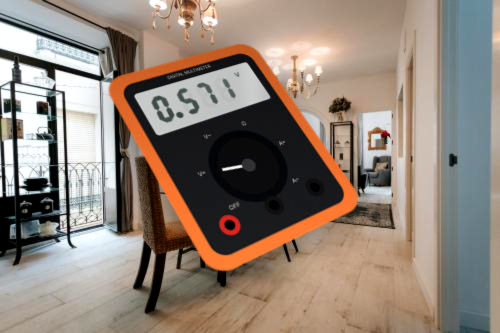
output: V 0.571
